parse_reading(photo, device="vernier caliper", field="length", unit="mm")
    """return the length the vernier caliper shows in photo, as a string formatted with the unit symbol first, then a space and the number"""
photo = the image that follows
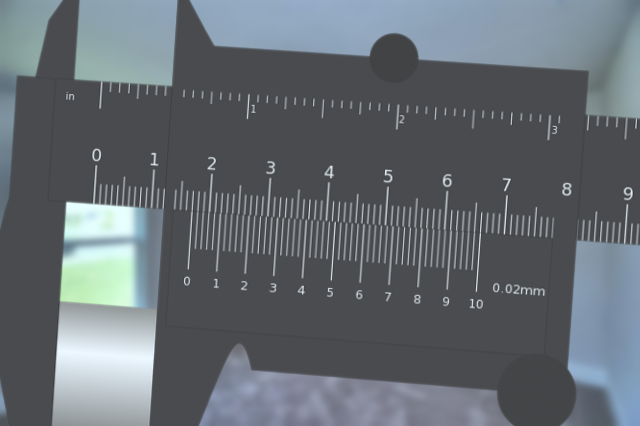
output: mm 17.0
